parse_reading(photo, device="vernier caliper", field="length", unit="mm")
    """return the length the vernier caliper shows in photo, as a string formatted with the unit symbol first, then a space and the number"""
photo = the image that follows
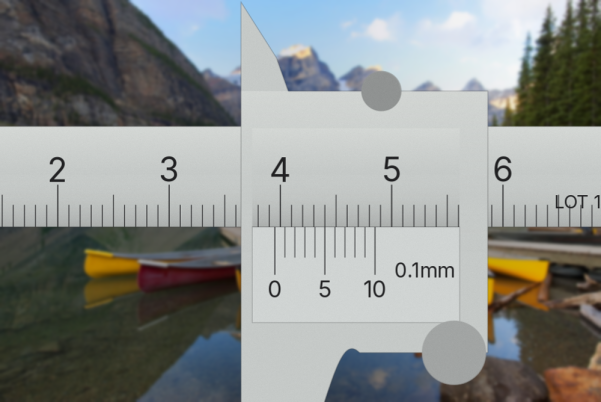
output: mm 39.5
